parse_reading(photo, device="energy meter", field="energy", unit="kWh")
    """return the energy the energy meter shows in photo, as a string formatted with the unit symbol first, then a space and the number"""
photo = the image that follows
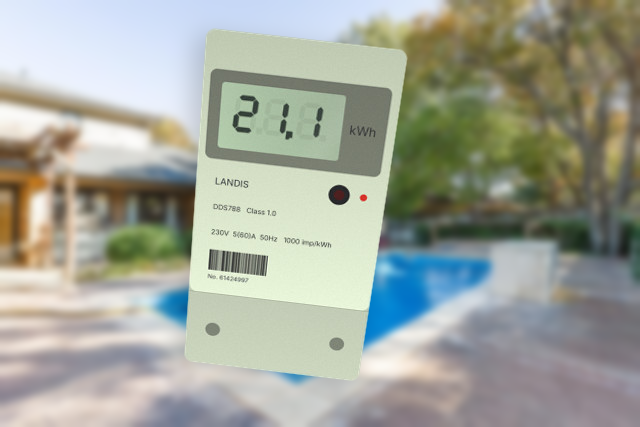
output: kWh 21.1
